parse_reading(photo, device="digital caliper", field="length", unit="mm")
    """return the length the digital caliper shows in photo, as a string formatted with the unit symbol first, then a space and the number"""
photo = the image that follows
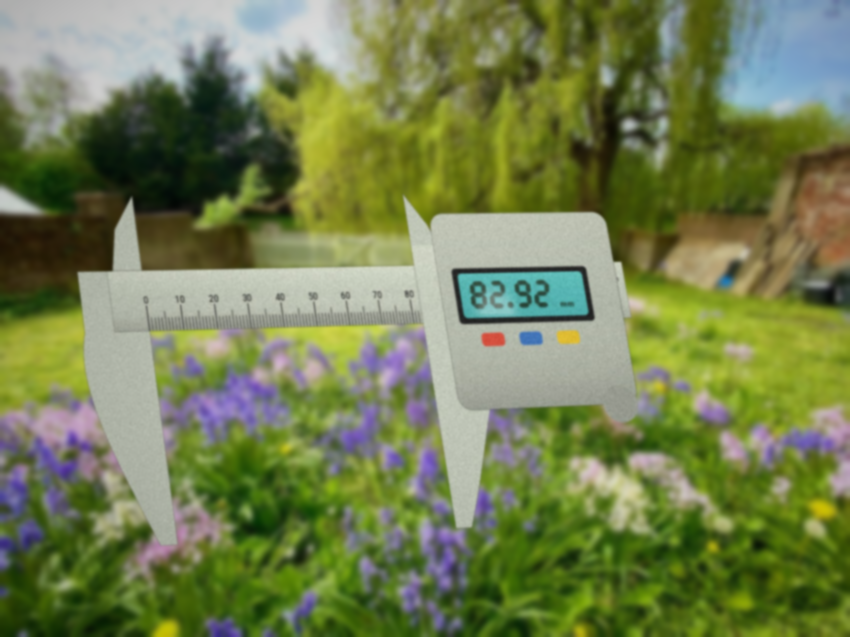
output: mm 82.92
